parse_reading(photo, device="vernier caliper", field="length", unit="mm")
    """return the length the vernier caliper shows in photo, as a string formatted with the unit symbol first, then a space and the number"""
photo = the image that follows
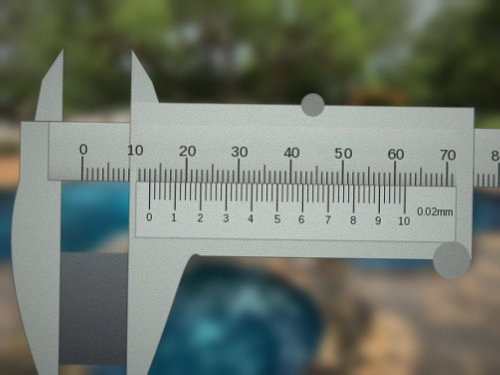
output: mm 13.0
